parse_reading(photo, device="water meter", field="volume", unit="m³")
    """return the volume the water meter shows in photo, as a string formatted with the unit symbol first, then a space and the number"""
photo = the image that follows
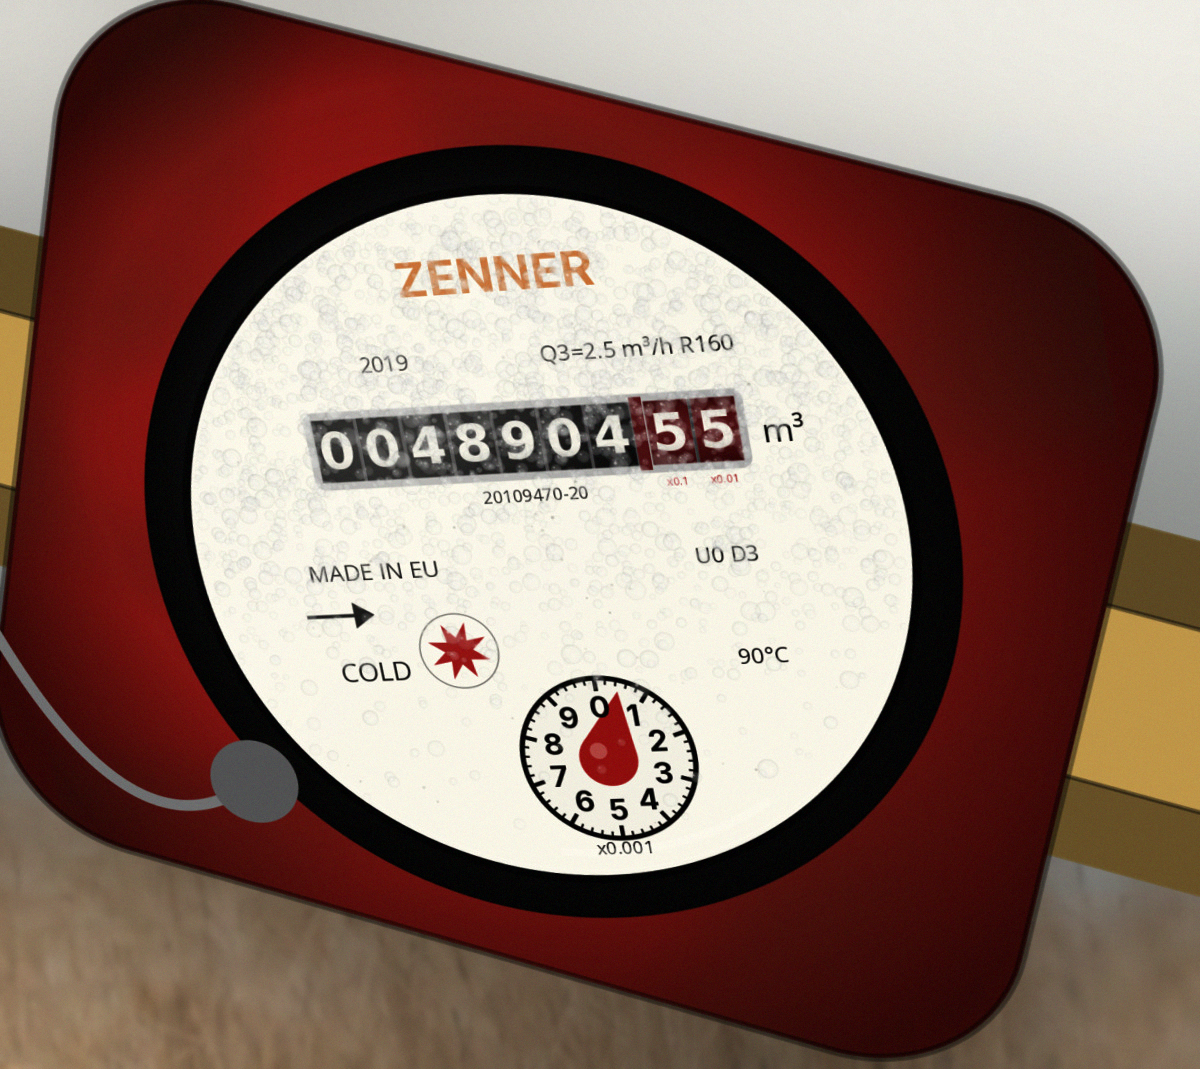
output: m³ 48904.550
